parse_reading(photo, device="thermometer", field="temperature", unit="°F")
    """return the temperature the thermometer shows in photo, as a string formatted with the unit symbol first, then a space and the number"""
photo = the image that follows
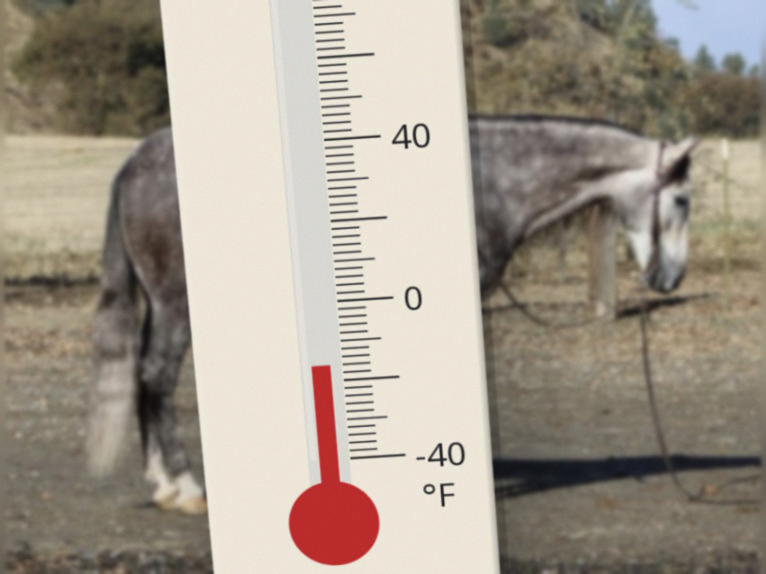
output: °F -16
